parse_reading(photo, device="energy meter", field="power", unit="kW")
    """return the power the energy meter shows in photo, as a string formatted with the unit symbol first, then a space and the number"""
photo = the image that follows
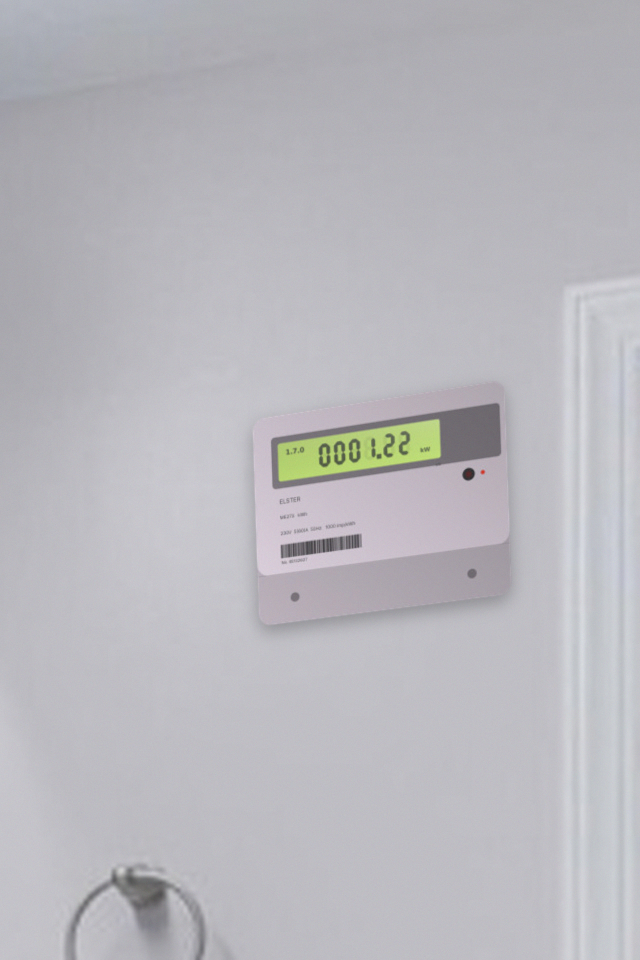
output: kW 1.22
